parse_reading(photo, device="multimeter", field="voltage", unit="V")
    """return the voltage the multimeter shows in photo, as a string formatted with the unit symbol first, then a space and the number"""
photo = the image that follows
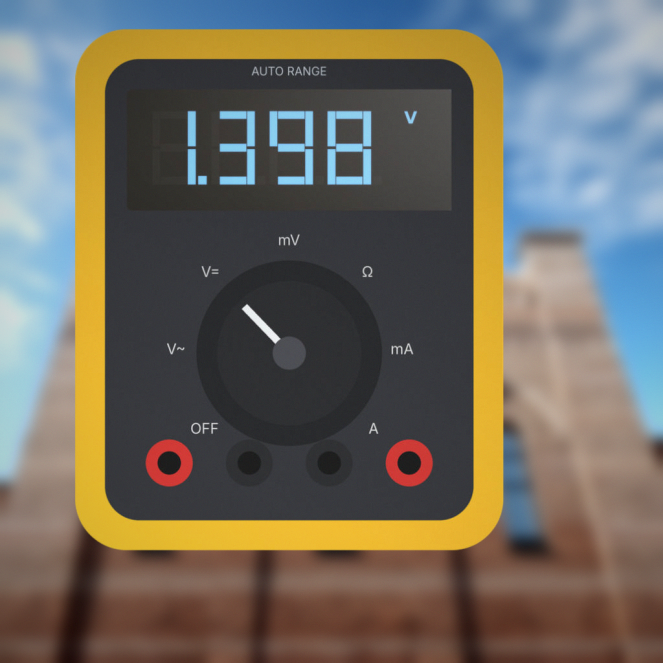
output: V 1.398
